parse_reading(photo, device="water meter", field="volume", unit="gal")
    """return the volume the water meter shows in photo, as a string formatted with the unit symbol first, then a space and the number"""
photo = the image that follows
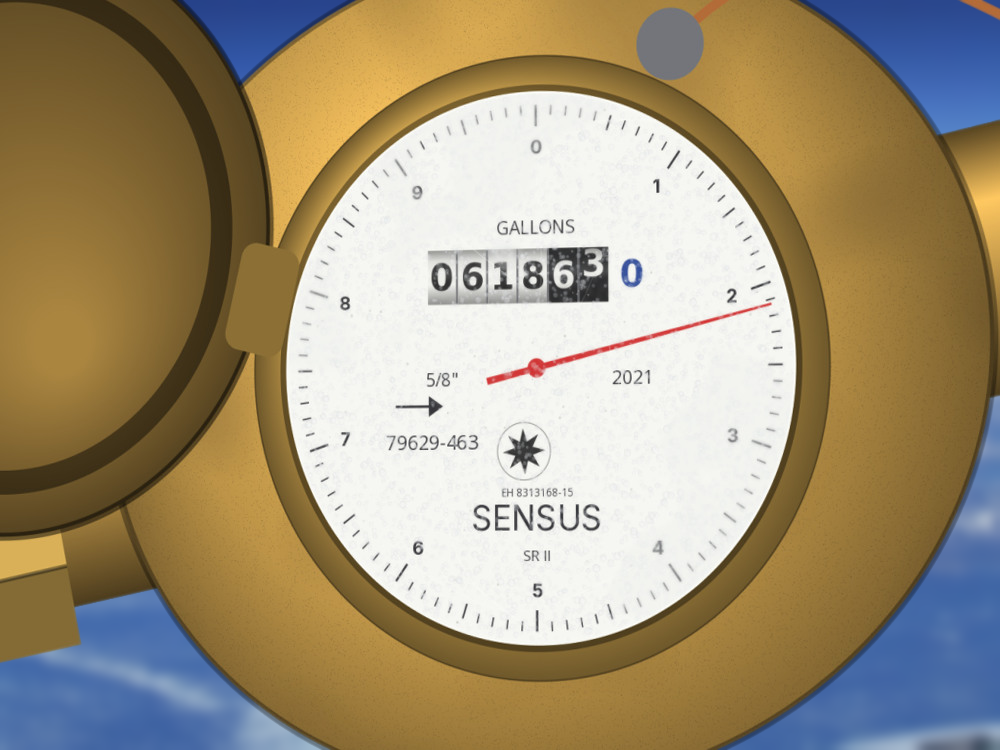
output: gal 618632.1
